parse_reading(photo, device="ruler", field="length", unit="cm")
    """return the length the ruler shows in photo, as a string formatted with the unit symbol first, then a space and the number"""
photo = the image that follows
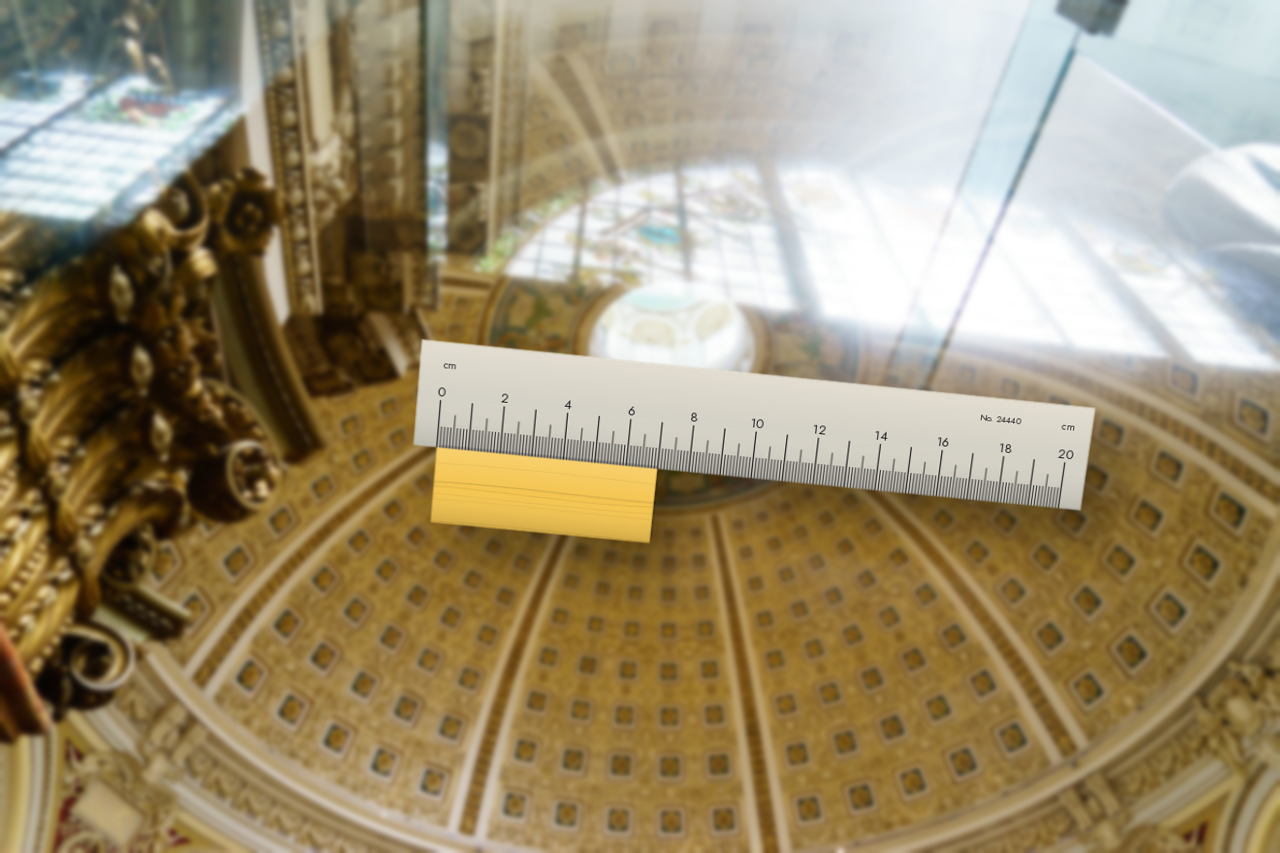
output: cm 7
